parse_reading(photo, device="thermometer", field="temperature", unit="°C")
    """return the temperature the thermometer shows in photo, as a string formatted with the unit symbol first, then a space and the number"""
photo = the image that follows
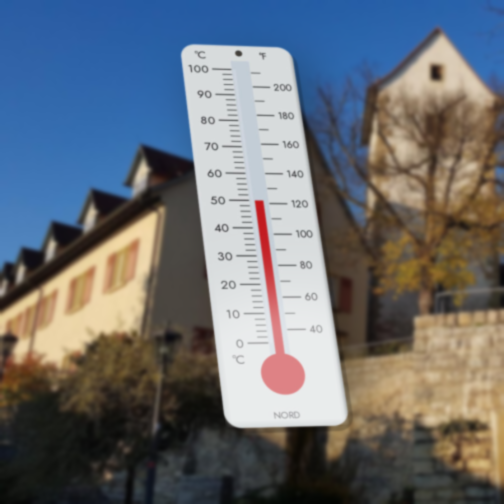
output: °C 50
